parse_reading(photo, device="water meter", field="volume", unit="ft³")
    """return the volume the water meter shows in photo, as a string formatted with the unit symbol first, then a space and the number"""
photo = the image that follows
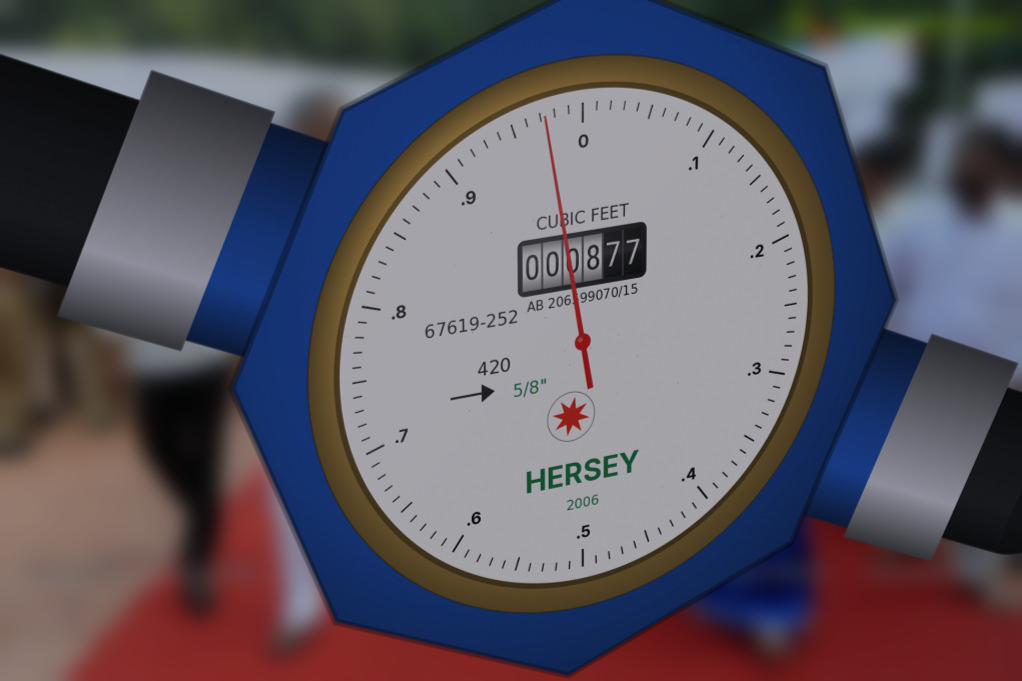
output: ft³ 876.97
